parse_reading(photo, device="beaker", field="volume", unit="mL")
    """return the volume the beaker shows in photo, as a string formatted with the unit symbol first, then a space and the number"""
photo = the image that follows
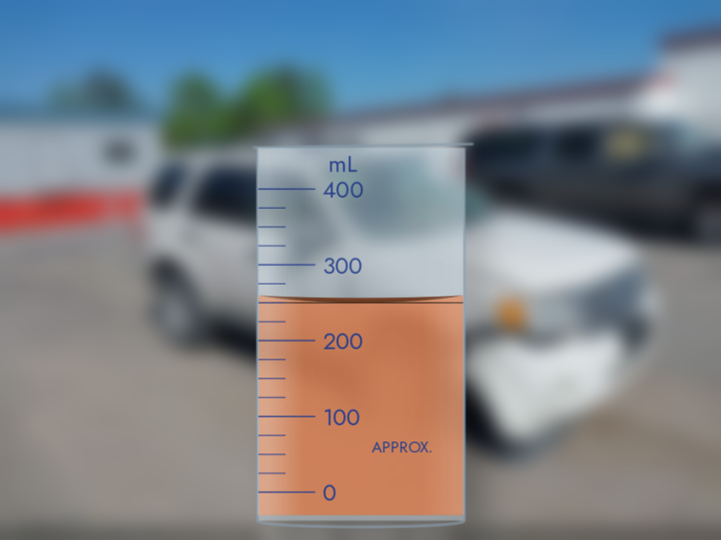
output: mL 250
